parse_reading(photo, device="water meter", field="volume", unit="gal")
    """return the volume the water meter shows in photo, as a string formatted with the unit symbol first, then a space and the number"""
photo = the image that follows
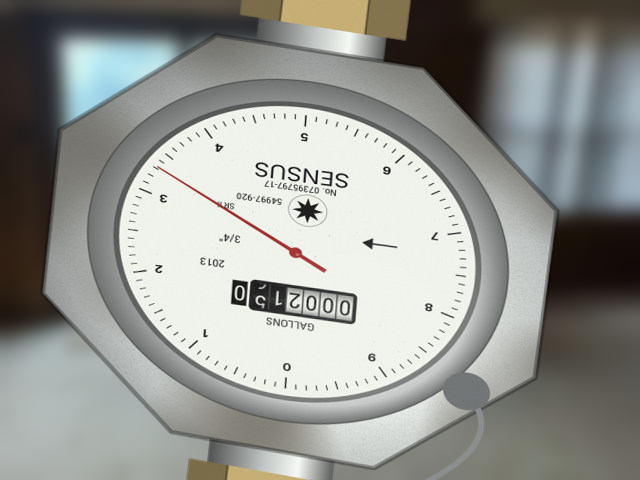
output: gal 2153.3
